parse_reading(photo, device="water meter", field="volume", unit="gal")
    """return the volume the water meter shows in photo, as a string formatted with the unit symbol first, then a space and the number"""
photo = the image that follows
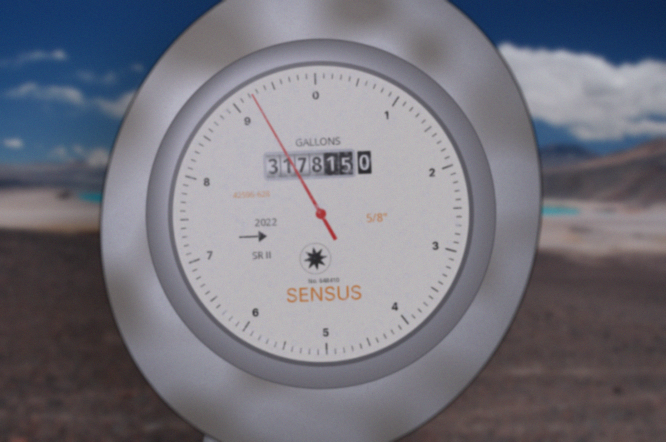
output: gal 3178149.2
